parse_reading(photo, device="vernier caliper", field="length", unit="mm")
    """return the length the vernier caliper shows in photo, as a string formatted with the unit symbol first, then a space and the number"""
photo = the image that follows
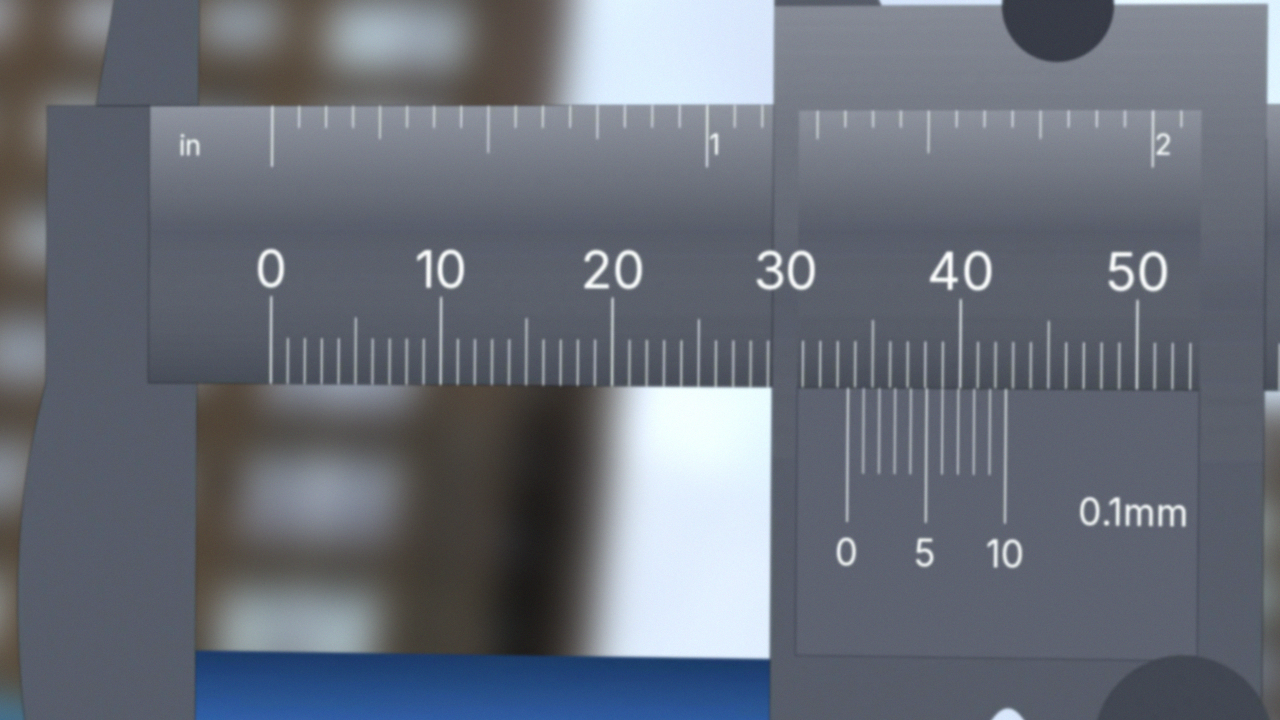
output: mm 33.6
